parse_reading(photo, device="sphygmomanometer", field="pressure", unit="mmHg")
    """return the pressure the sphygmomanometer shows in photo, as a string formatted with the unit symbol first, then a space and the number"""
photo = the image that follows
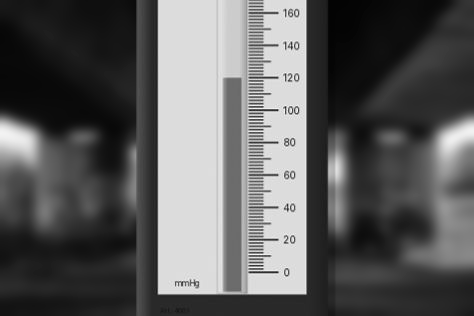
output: mmHg 120
